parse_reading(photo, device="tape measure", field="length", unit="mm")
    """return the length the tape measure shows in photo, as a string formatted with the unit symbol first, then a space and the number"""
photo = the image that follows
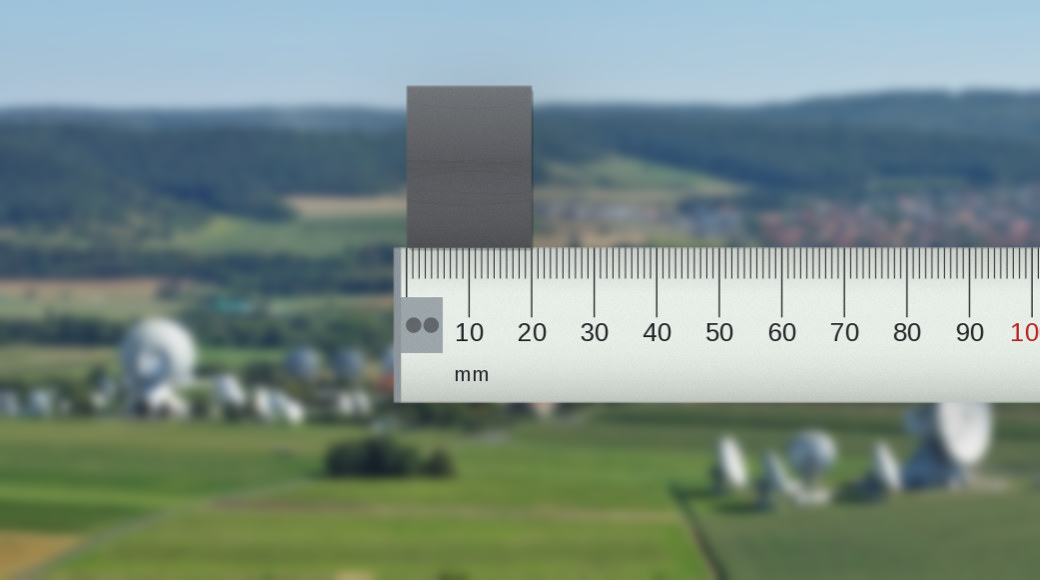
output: mm 20
